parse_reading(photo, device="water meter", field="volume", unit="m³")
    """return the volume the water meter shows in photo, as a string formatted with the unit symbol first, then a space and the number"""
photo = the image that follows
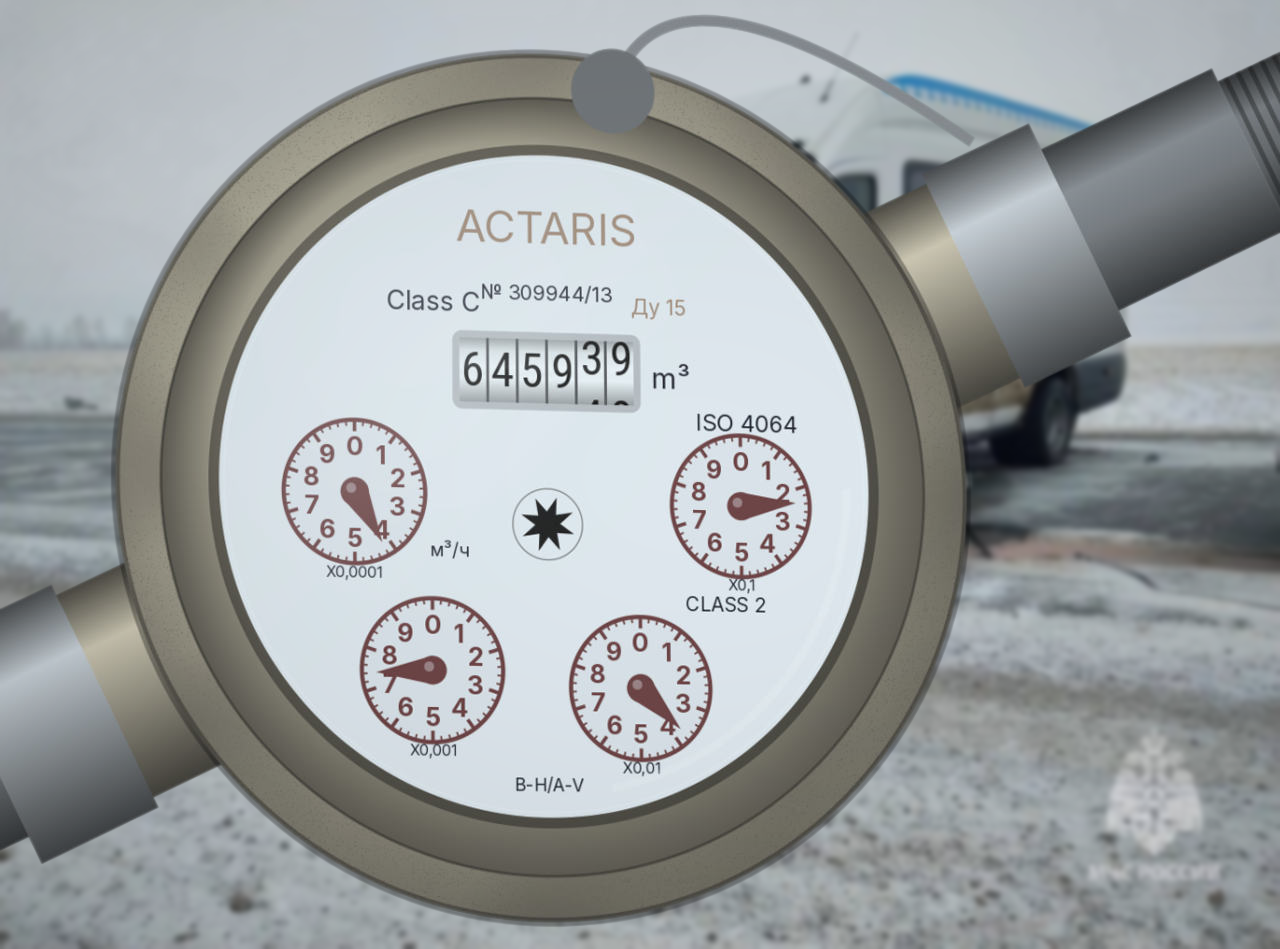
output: m³ 645939.2374
